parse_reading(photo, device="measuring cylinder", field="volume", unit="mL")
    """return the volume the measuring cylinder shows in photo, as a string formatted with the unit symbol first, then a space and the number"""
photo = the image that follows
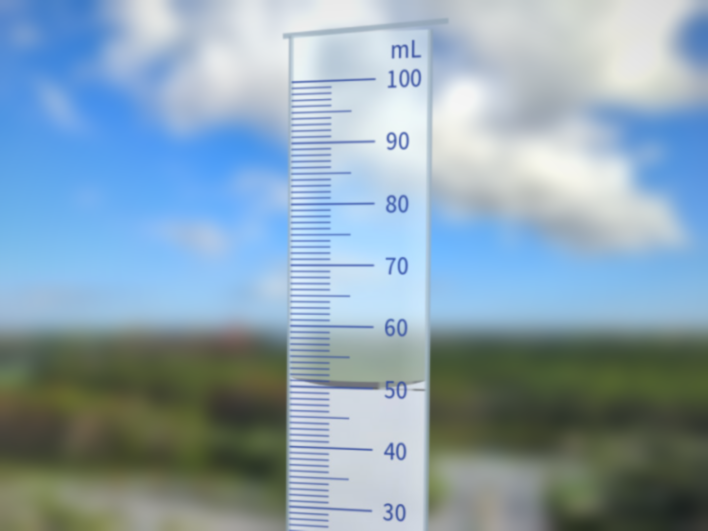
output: mL 50
